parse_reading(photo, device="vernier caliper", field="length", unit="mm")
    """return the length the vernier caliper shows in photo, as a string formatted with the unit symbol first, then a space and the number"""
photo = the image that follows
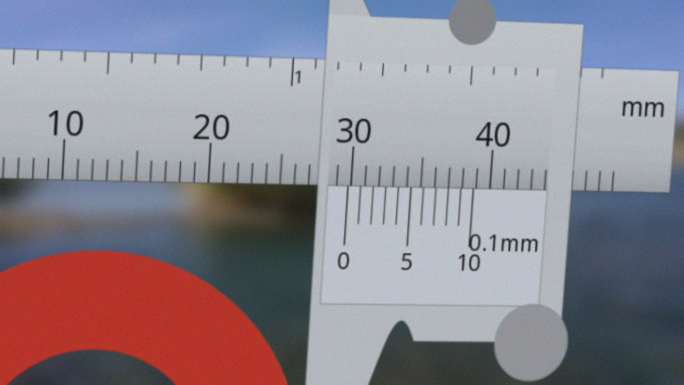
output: mm 29.8
